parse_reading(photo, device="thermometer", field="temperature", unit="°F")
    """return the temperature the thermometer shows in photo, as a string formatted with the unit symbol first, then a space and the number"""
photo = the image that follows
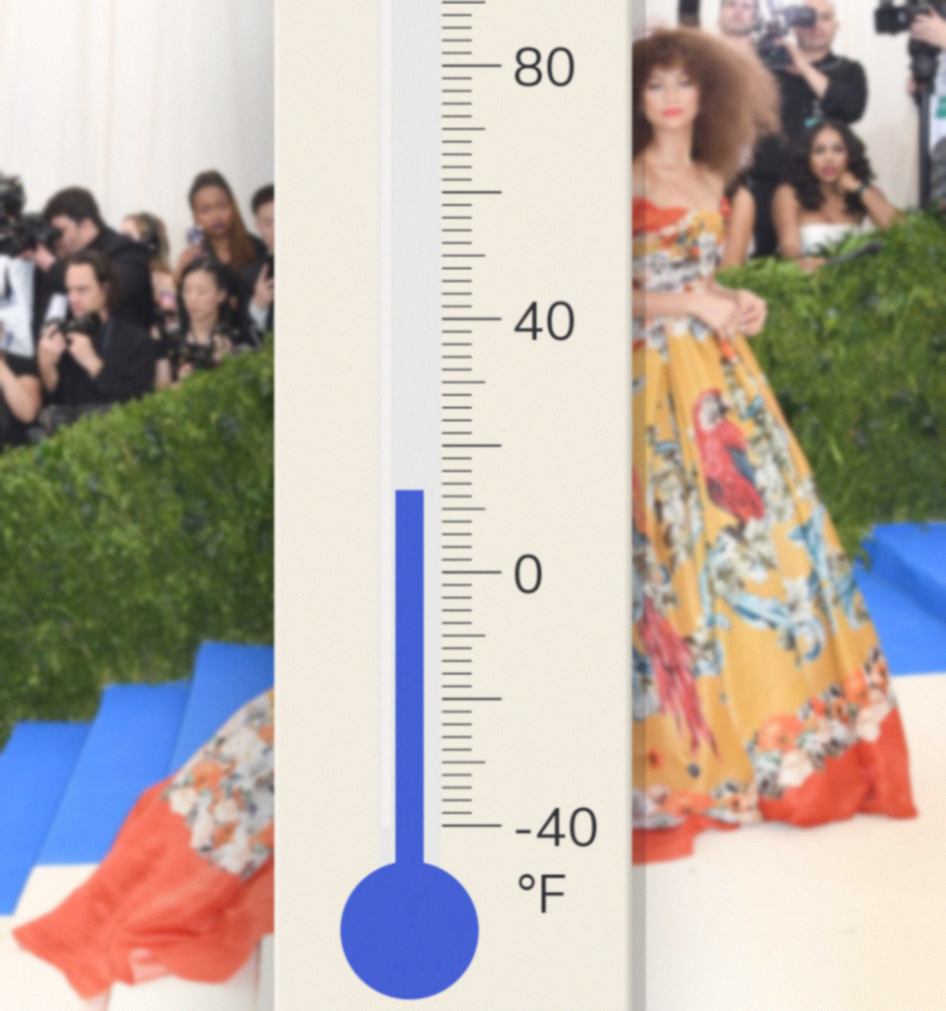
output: °F 13
